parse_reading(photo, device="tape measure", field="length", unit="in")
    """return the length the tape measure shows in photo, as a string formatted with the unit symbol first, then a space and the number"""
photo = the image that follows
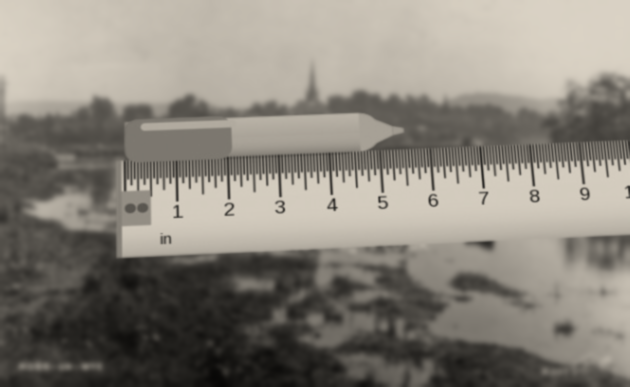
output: in 5.5
